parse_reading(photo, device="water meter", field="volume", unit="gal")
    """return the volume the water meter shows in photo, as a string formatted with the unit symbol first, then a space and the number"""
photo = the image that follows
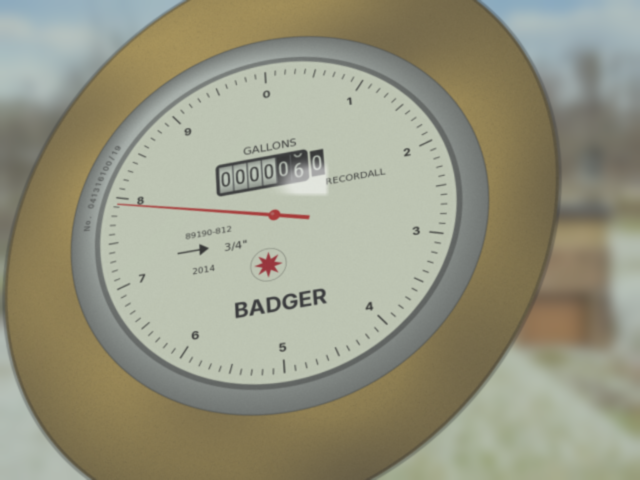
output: gal 57.9
